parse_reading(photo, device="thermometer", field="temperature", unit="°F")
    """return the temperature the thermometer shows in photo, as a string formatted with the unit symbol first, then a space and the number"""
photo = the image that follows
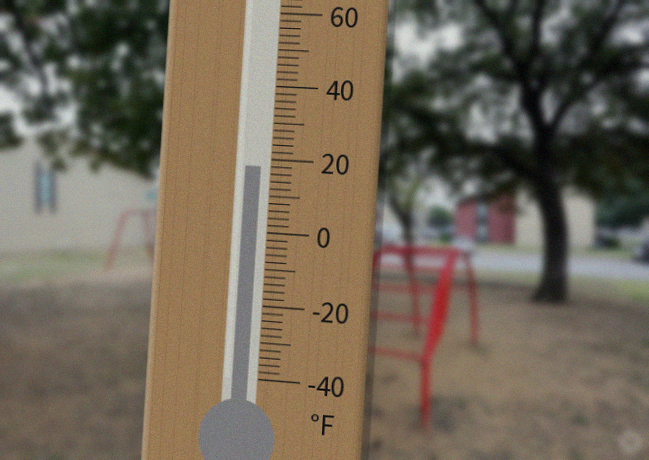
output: °F 18
